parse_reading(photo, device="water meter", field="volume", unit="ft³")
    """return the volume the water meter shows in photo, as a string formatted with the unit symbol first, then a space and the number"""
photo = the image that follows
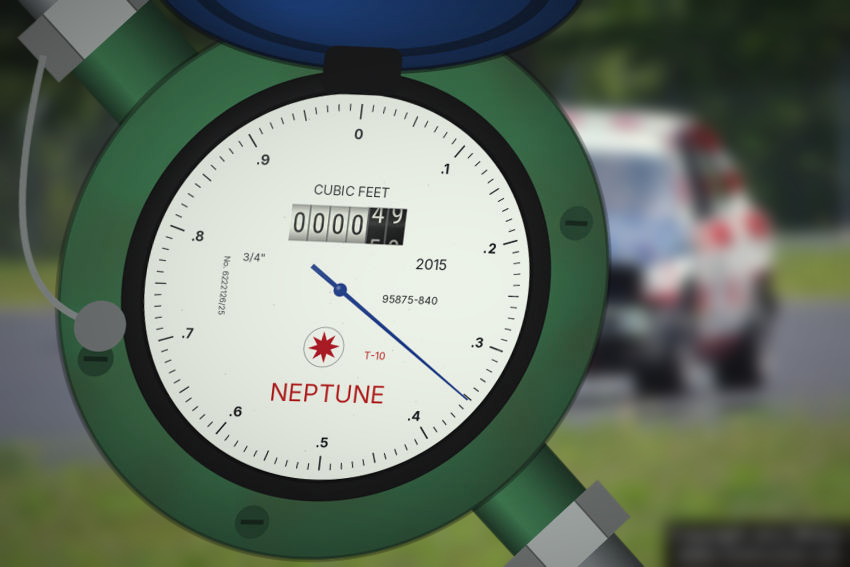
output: ft³ 49.35
